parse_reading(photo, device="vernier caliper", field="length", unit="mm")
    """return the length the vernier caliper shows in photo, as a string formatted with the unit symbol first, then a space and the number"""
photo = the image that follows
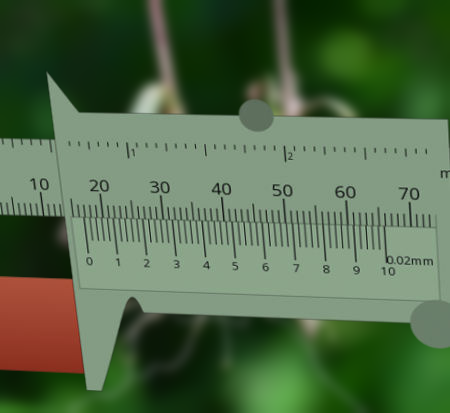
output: mm 16.8
